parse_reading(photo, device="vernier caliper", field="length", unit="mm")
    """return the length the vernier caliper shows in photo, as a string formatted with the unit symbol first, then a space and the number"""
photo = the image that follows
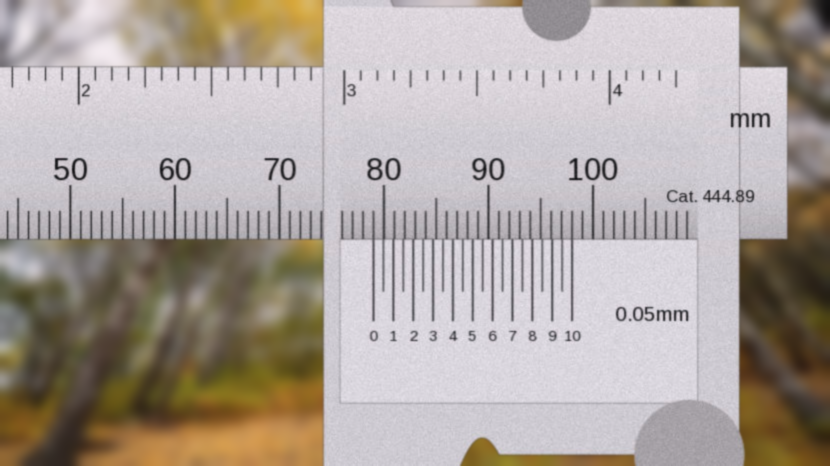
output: mm 79.0
